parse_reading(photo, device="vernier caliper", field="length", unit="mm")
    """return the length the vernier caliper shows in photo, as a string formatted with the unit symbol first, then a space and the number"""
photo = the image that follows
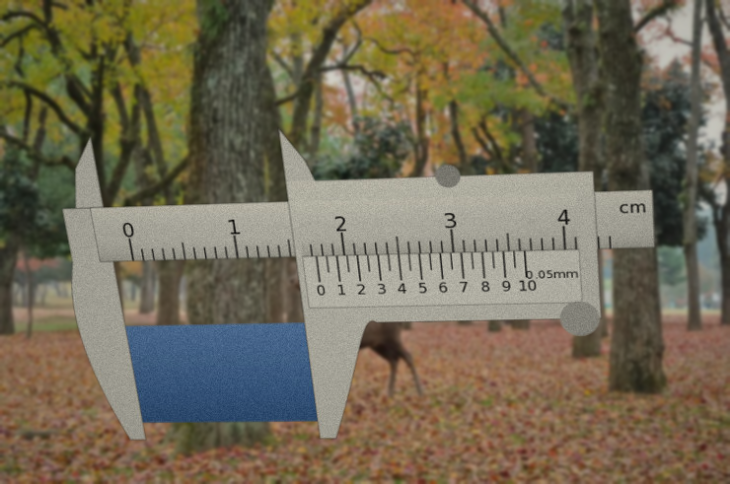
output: mm 17.4
